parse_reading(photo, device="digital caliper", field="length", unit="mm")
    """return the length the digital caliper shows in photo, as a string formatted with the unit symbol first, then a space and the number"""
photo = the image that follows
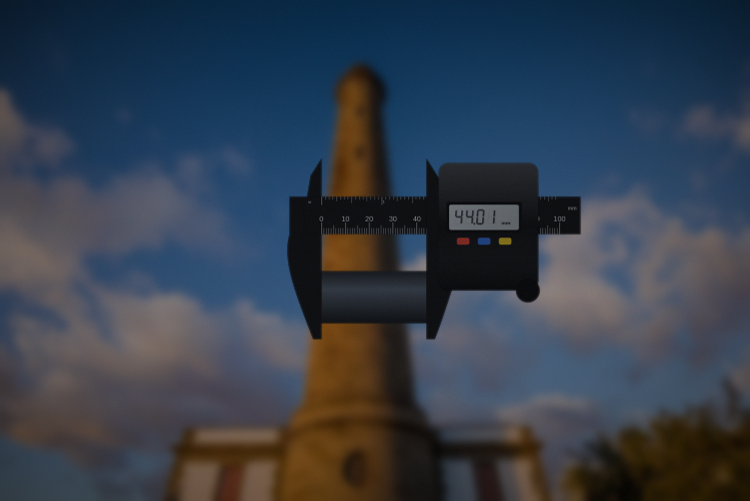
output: mm 44.01
